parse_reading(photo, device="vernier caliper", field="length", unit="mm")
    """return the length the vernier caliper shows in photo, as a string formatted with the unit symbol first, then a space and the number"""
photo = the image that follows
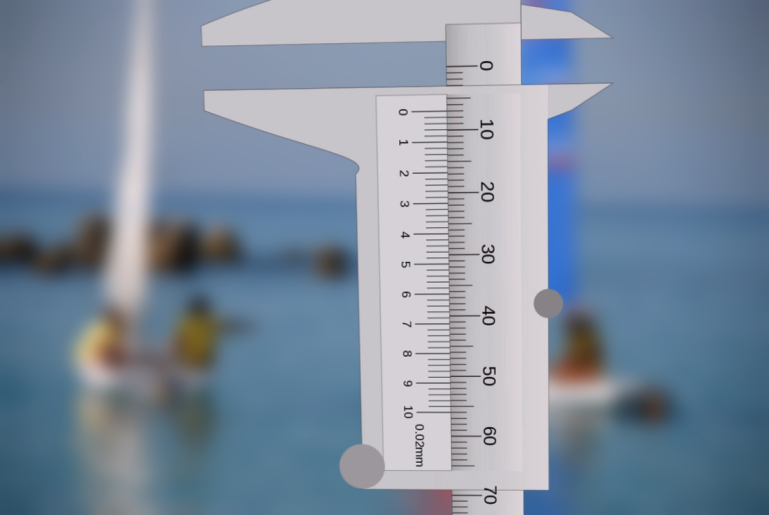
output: mm 7.0
